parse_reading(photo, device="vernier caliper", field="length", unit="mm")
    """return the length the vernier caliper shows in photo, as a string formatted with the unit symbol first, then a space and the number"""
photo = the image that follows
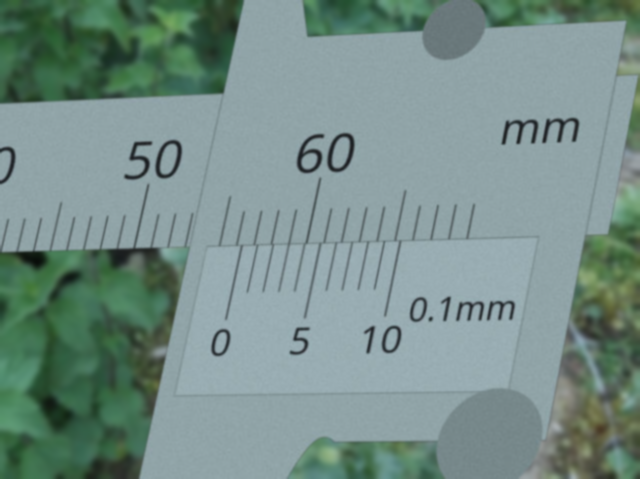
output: mm 56.3
